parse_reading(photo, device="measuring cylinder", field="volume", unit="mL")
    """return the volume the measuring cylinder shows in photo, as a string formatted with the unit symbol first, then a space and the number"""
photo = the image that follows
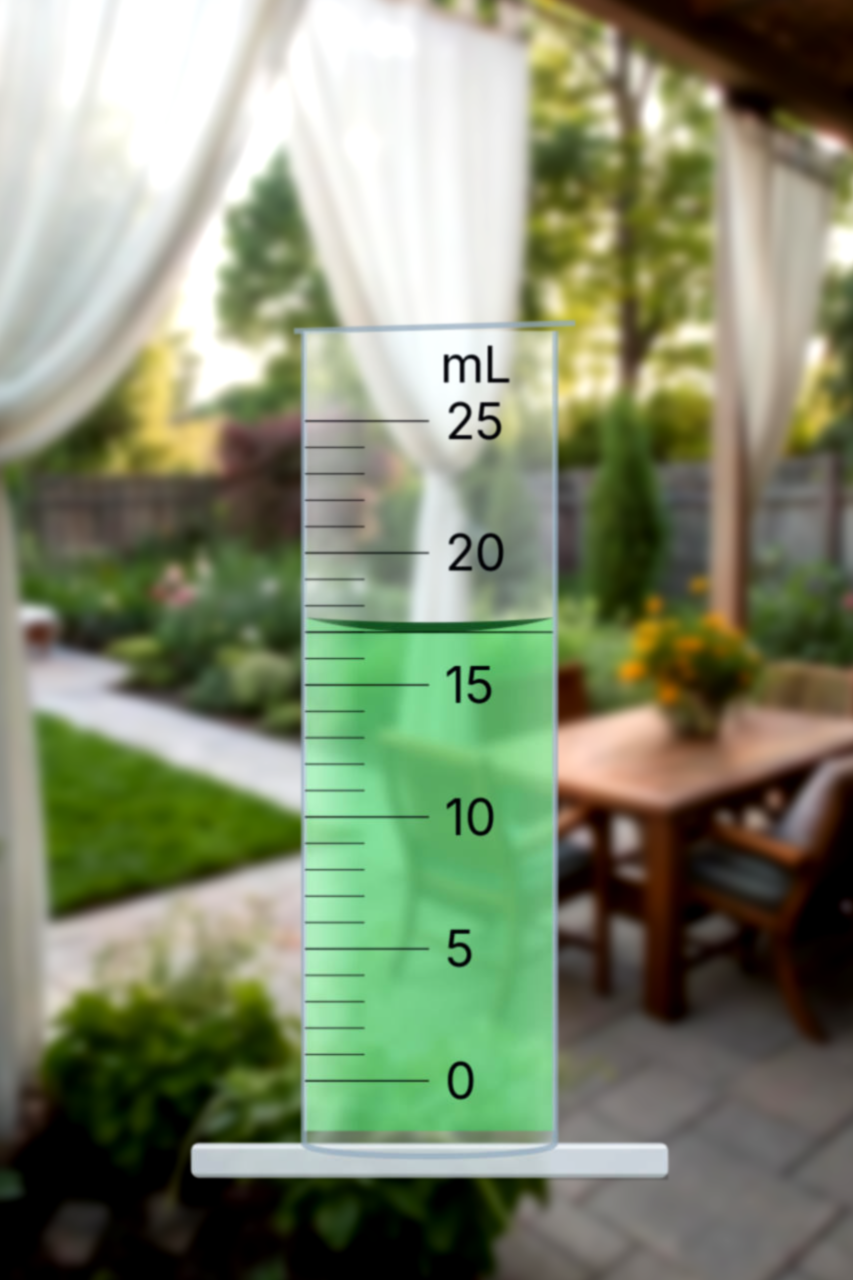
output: mL 17
